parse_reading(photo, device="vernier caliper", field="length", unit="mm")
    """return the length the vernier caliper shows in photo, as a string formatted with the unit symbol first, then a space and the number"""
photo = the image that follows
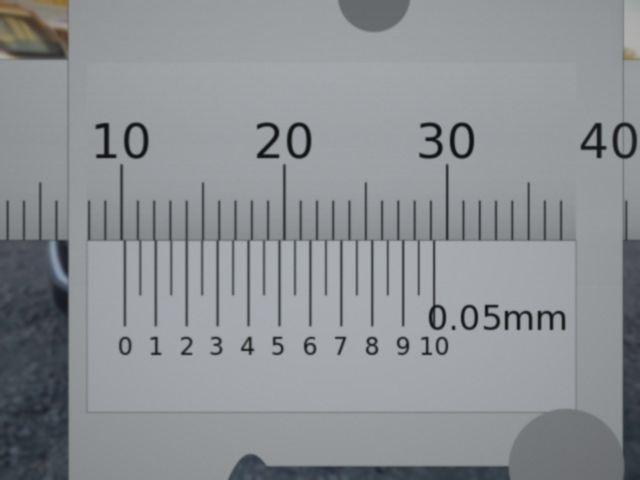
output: mm 10.2
